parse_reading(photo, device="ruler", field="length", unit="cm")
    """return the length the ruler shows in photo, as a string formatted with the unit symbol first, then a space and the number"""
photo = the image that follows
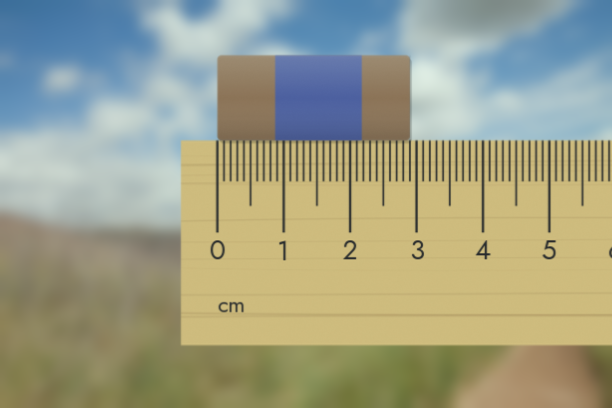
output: cm 2.9
